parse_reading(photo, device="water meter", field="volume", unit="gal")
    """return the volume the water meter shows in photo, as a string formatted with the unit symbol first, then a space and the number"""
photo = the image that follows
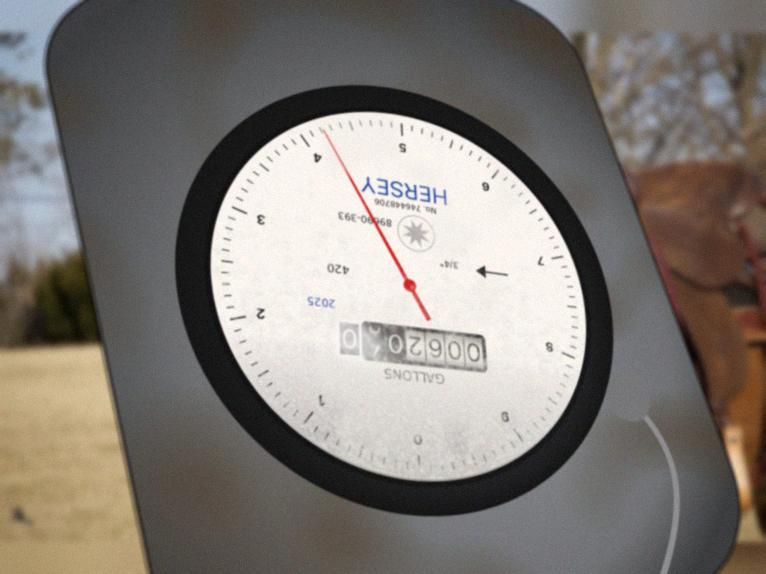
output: gal 62074.2
